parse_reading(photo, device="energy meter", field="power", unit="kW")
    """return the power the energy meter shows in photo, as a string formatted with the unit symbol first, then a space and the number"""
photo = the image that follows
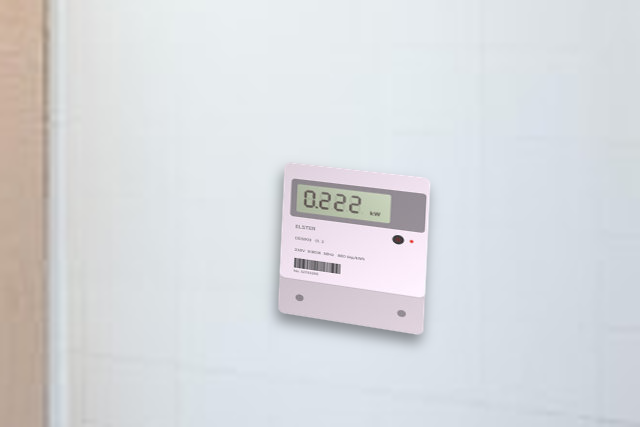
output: kW 0.222
